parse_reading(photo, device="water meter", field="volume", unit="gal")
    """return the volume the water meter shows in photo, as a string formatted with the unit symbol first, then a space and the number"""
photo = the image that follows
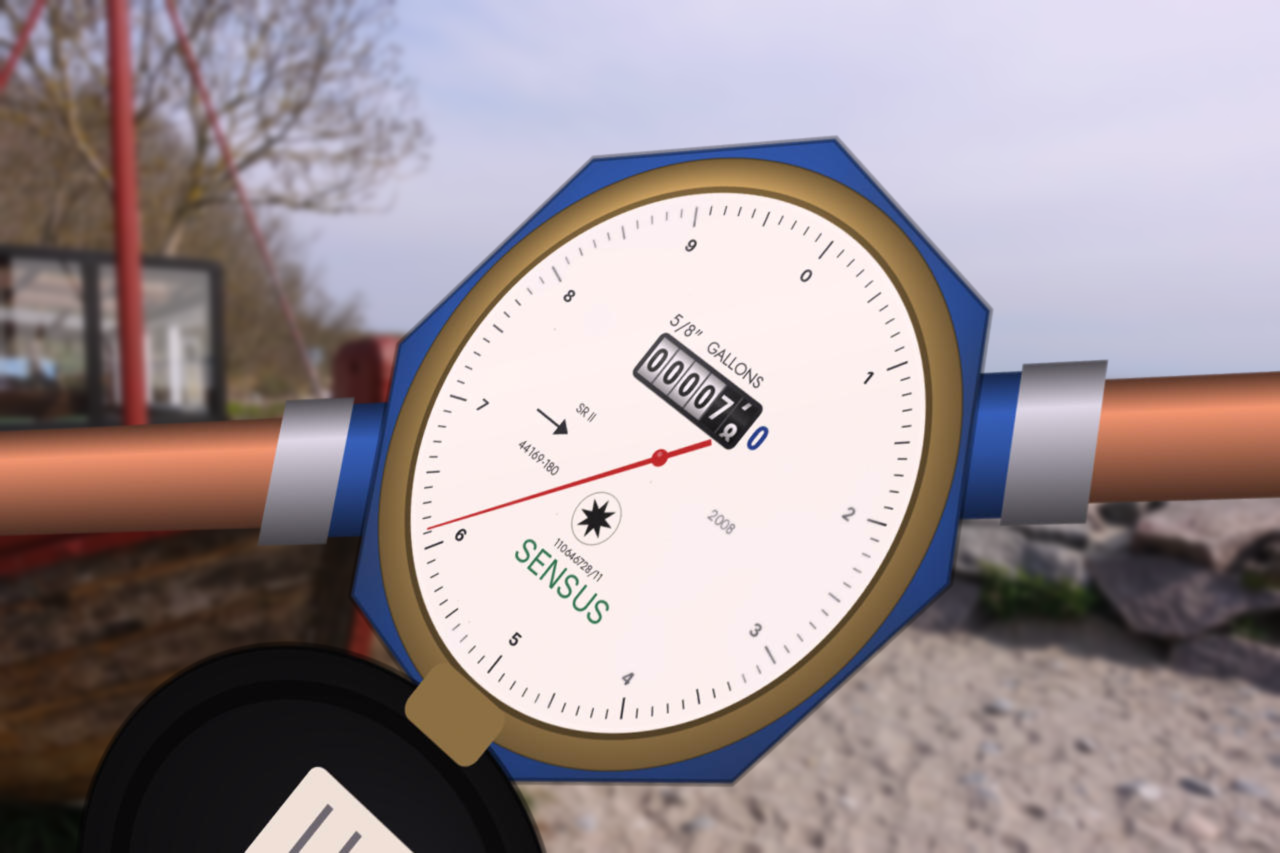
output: gal 776.1
